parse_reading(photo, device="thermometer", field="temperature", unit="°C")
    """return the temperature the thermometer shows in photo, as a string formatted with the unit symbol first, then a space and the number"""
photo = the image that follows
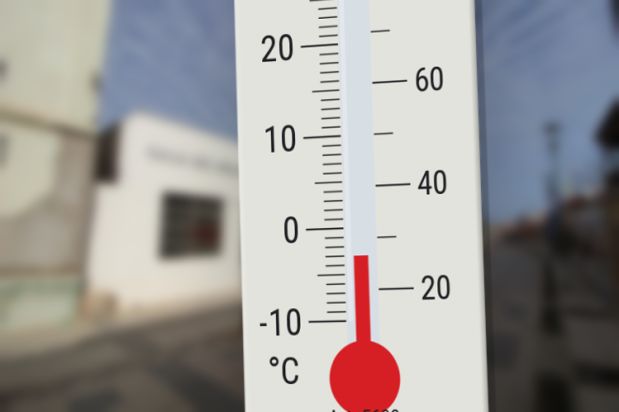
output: °C -3
